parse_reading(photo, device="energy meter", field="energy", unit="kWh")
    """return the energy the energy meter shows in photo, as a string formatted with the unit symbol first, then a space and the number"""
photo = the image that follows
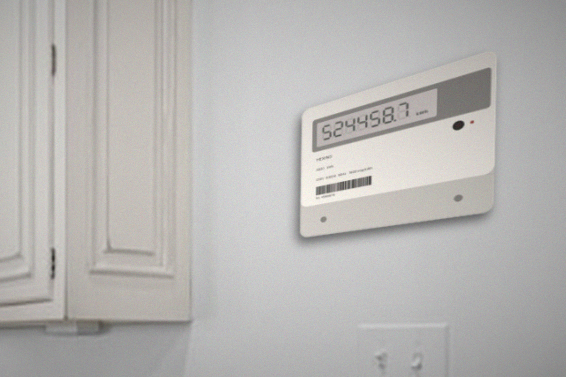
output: kWh 524458.7
